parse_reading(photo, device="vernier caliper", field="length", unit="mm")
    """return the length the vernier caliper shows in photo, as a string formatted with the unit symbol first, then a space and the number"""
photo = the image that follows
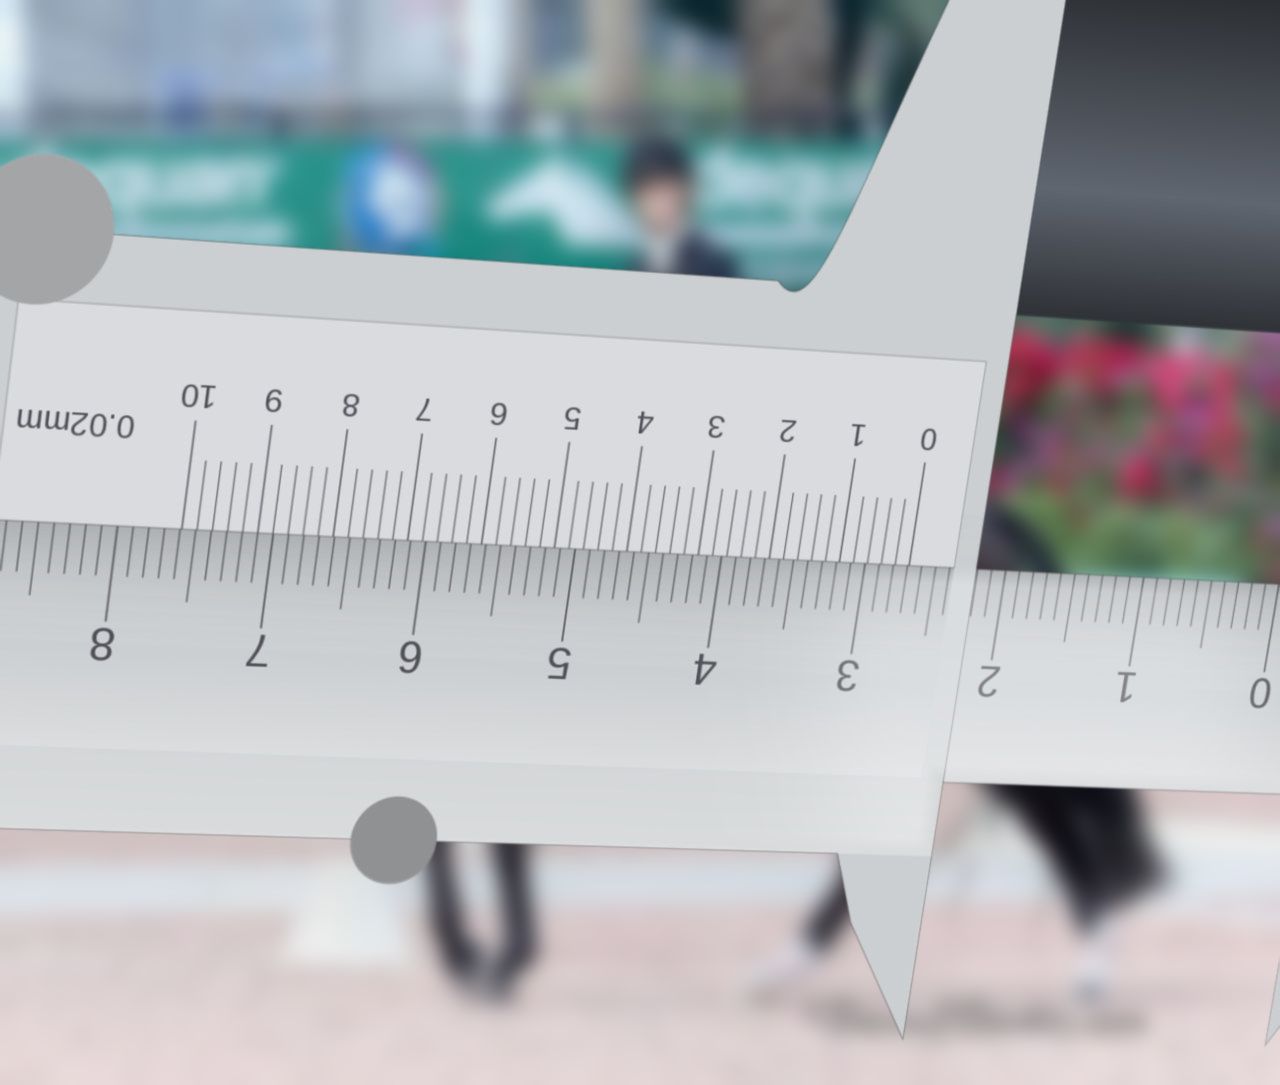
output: mm 26.9
